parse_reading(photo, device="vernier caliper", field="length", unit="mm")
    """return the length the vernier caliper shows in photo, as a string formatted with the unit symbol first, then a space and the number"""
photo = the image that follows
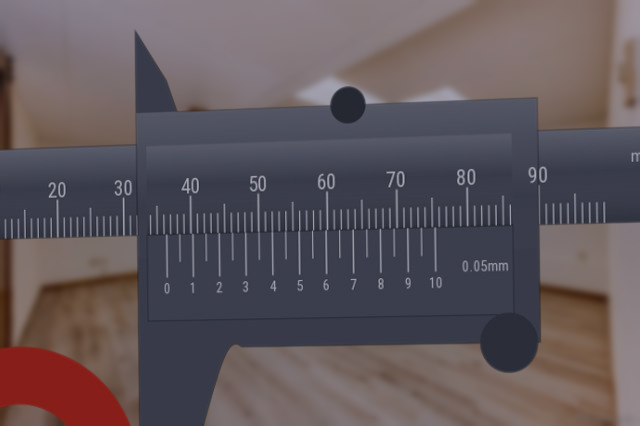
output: mm 36.4
